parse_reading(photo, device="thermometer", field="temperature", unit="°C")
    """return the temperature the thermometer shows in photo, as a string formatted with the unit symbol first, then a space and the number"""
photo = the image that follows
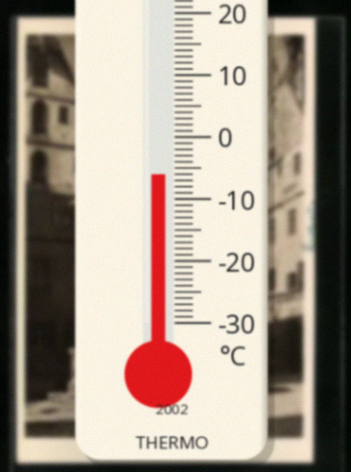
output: °C -6
